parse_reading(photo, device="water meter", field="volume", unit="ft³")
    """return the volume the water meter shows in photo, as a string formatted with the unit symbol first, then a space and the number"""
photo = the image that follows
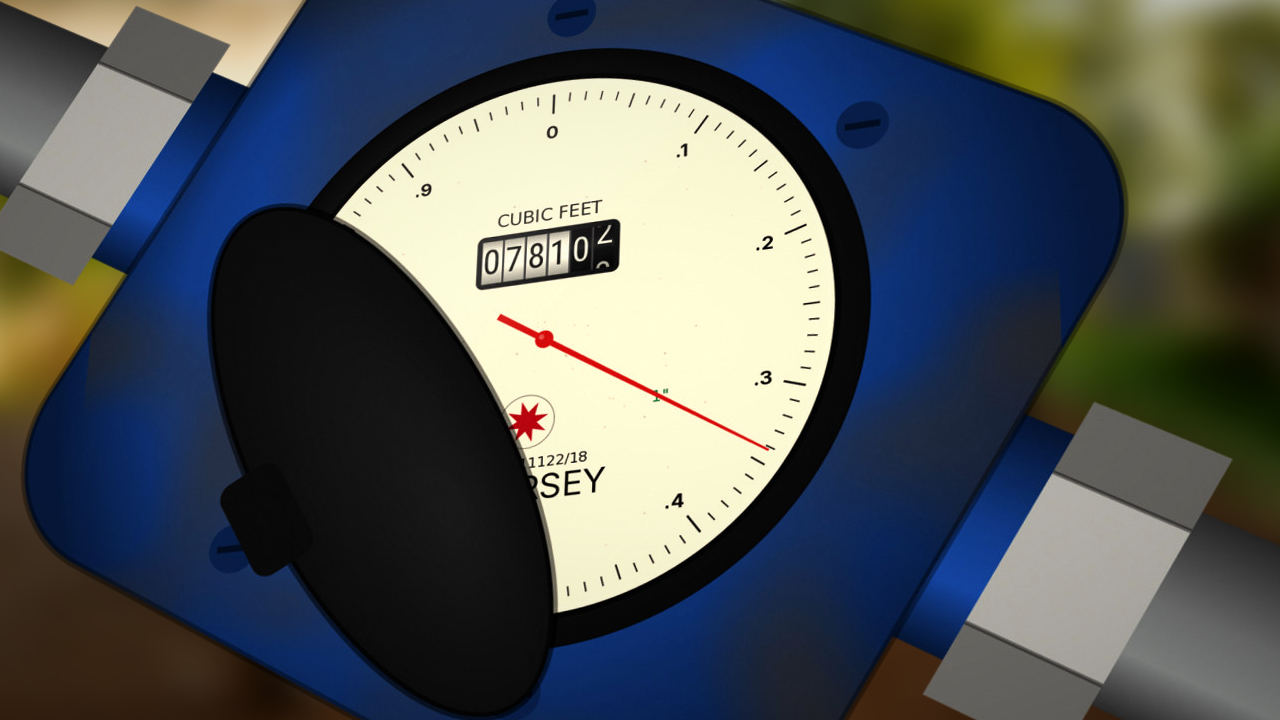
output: ft³ 78102.34
